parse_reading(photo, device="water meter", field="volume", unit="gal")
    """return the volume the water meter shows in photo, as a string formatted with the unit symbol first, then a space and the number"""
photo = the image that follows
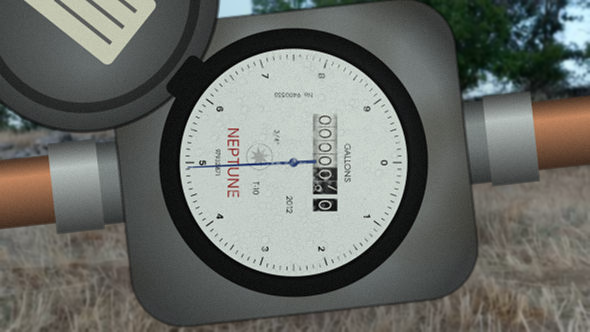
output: gal 74.9
